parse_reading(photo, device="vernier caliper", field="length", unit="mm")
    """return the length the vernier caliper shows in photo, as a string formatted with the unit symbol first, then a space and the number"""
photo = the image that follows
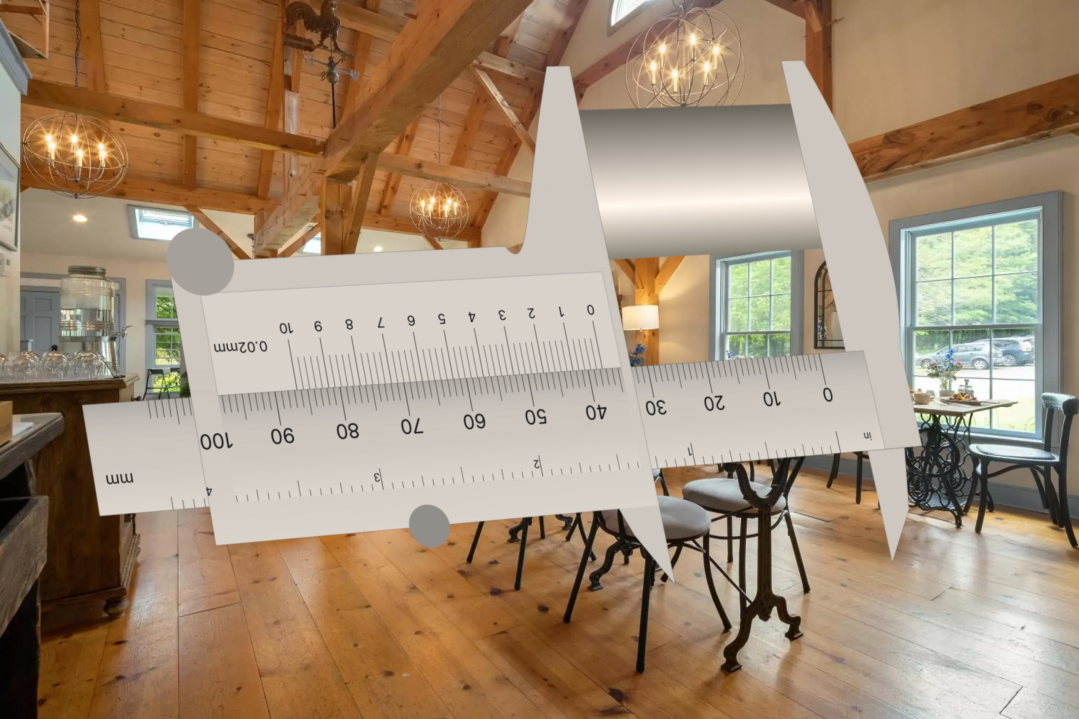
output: mm 37.6
